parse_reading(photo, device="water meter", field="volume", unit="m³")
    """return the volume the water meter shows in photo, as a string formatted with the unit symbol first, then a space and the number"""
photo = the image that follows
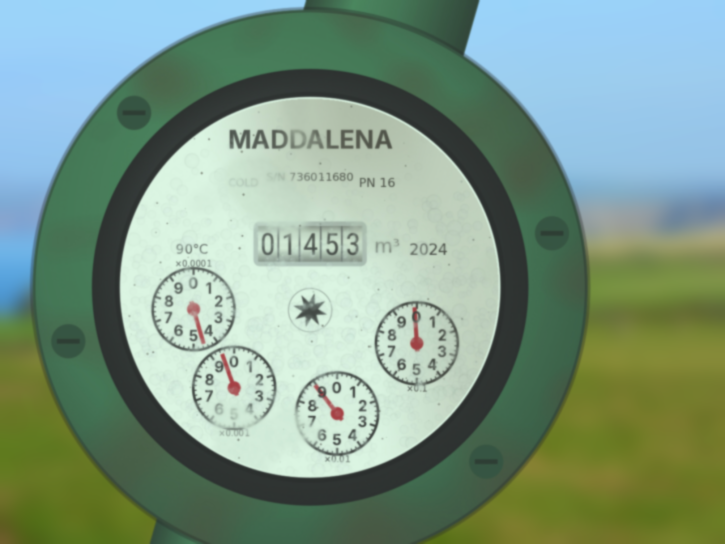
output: m³ 1452.9894
